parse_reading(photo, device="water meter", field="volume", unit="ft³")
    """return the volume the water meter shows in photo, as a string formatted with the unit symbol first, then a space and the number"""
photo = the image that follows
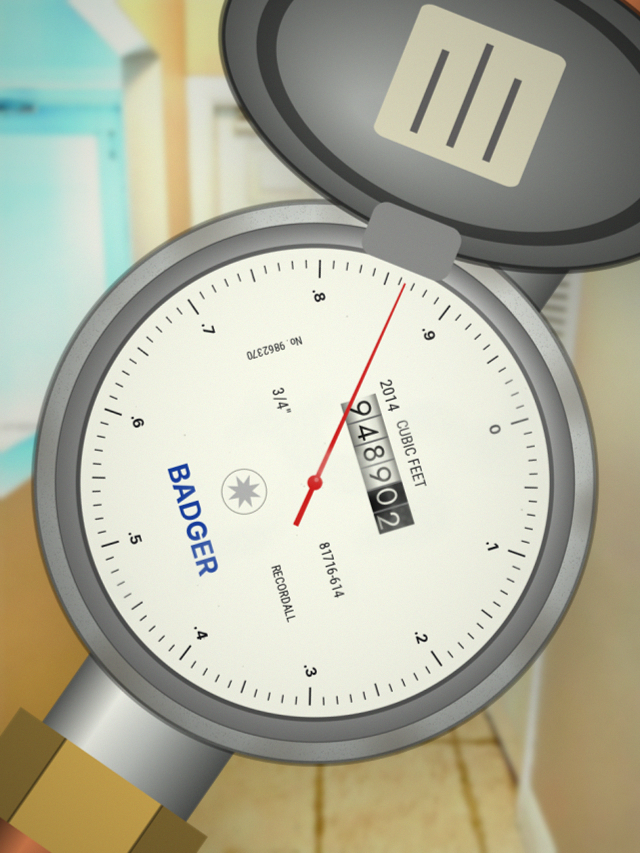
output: ft³ 948901.86
